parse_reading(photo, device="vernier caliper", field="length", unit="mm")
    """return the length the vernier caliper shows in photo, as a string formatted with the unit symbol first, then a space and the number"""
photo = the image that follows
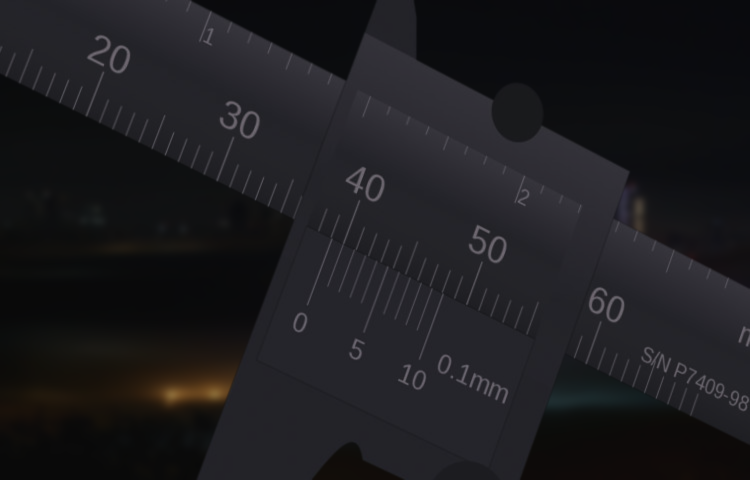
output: mm 39.1
